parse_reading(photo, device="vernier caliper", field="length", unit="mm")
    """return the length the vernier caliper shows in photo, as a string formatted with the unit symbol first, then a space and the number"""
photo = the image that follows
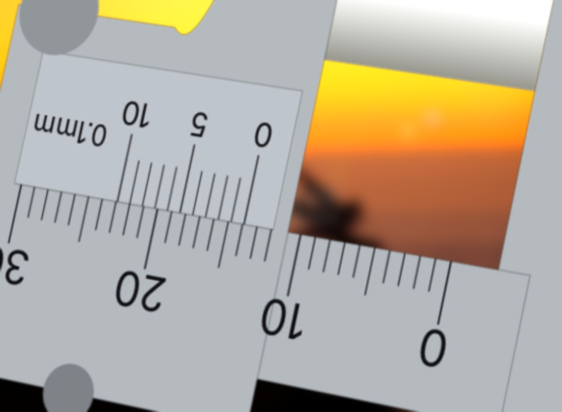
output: mm 13.9
